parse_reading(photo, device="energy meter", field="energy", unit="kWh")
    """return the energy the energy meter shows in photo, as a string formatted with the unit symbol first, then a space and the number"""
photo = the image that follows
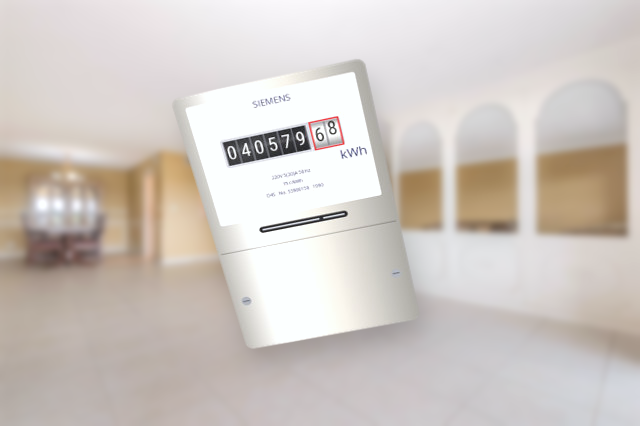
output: kWh 40579.68
